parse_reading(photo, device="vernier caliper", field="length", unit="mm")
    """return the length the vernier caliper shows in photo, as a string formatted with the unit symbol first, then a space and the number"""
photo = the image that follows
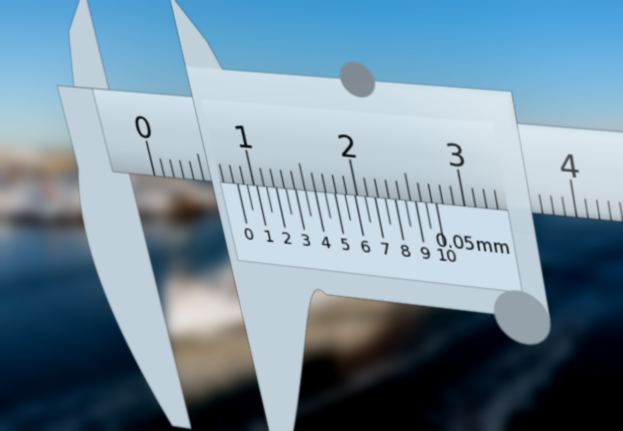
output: mm 8.4
